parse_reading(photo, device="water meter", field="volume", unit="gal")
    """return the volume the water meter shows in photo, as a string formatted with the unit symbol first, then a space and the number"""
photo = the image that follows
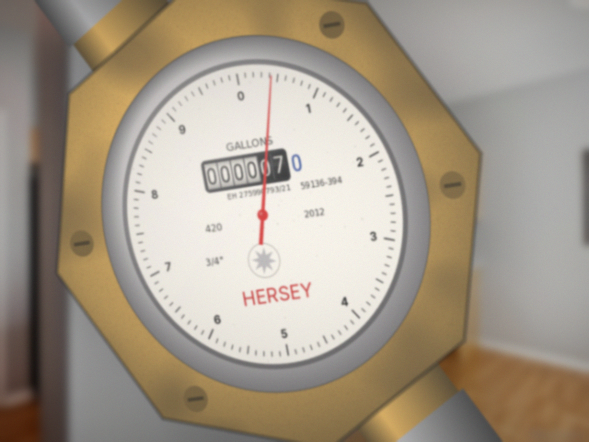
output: gal 70.4
